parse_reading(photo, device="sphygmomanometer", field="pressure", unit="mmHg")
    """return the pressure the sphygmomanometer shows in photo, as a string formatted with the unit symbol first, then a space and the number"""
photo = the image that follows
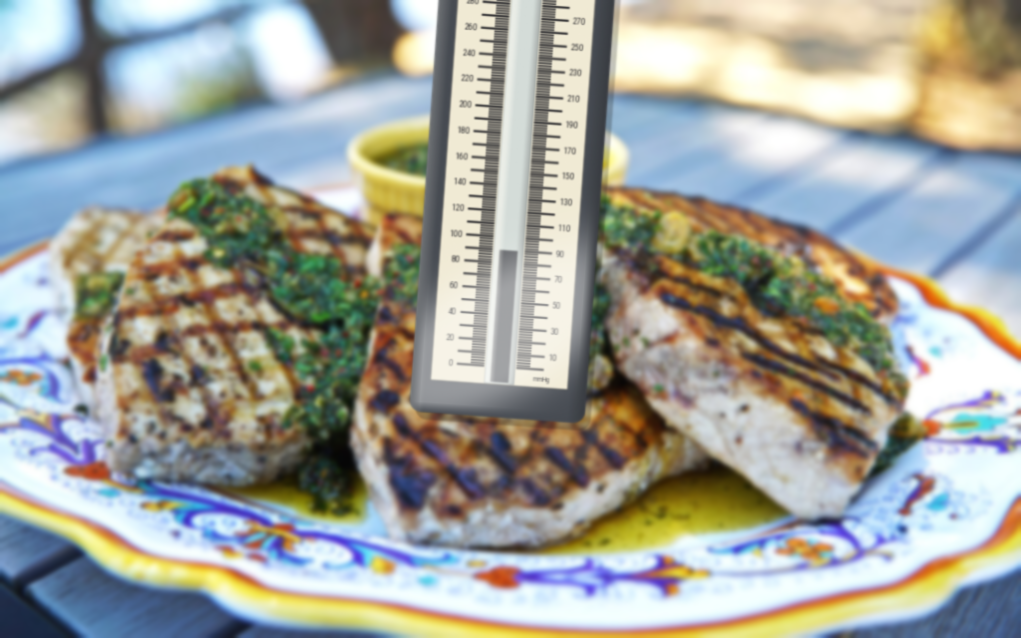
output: mmHg 90
